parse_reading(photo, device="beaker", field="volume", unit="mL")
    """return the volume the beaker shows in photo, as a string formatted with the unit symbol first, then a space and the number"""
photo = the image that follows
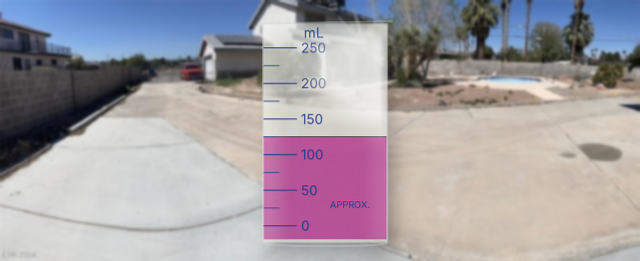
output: mL 125
